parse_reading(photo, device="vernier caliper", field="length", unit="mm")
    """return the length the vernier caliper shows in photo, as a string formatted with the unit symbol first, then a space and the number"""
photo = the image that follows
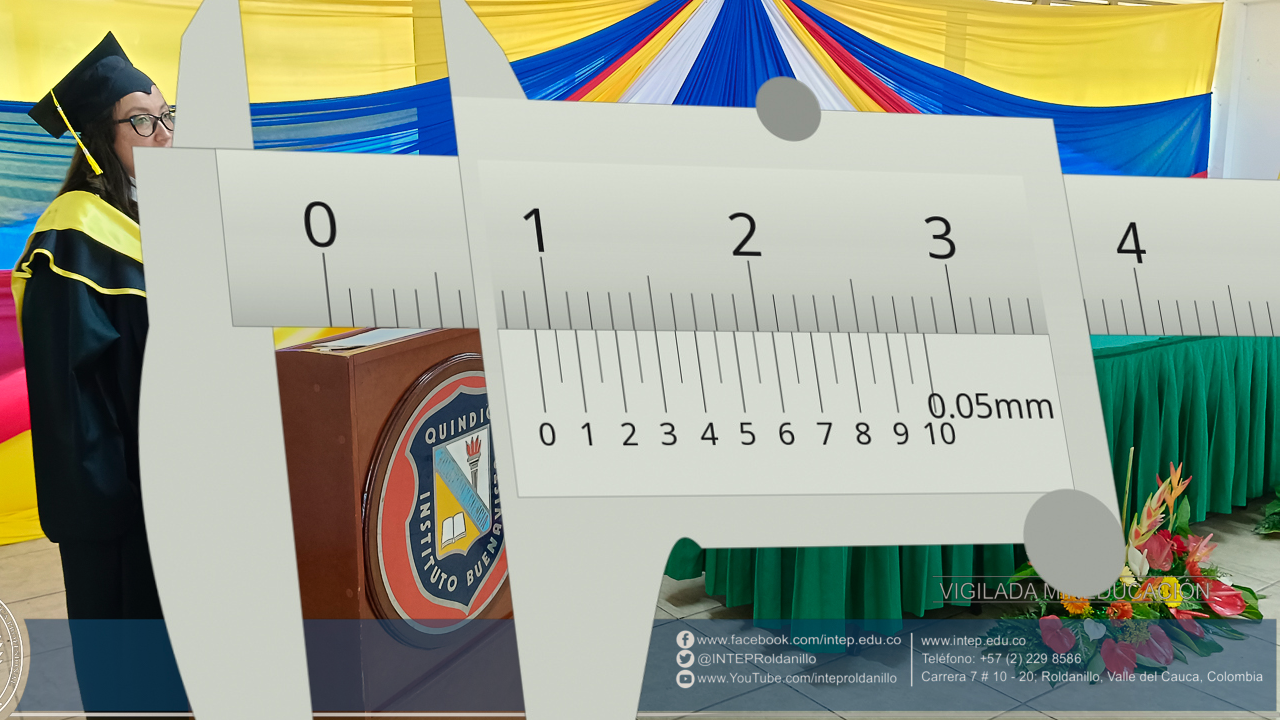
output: mm 9.3
